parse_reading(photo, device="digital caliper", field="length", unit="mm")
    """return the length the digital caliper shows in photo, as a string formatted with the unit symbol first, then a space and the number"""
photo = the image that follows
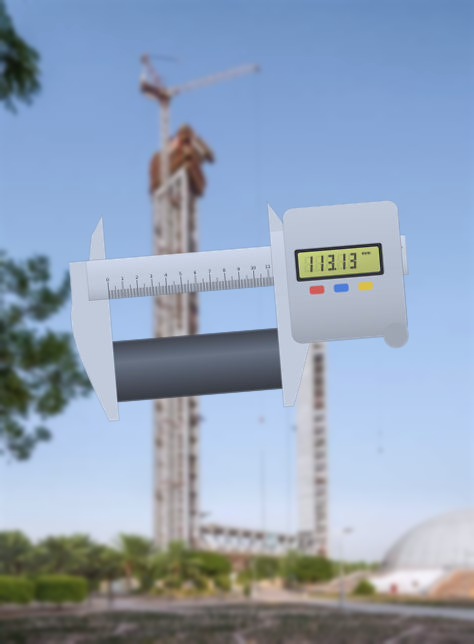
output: mm 113.13
